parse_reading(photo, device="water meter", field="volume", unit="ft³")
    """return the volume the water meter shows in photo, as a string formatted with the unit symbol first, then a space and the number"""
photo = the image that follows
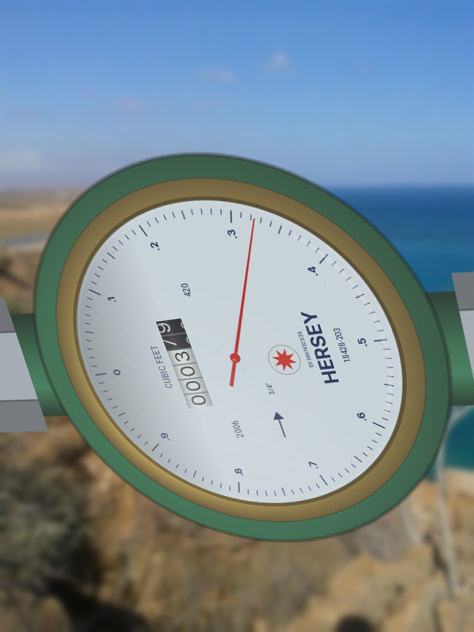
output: ft³ 379.32
